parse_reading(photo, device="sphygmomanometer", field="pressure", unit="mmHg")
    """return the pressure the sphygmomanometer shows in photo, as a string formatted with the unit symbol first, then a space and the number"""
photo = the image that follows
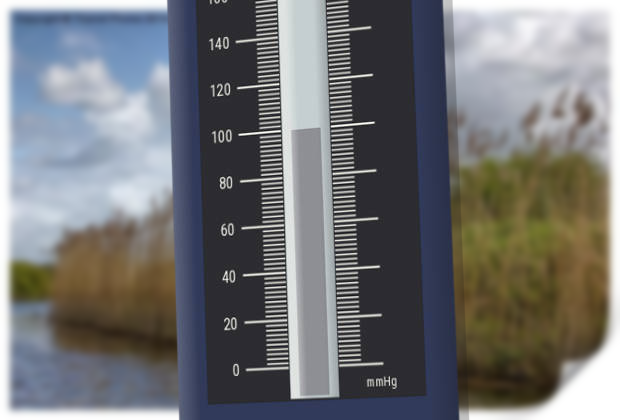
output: mmHg 100
